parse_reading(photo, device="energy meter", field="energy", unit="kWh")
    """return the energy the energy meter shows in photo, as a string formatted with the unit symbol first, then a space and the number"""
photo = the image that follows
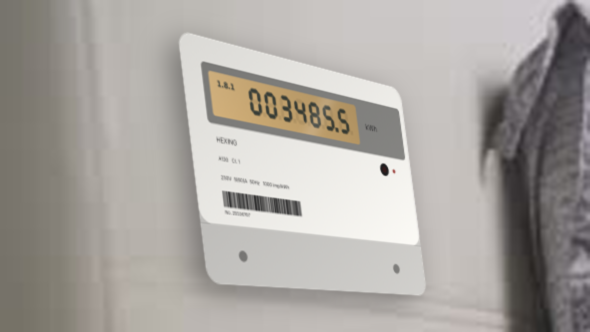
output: kWh 3485.5
